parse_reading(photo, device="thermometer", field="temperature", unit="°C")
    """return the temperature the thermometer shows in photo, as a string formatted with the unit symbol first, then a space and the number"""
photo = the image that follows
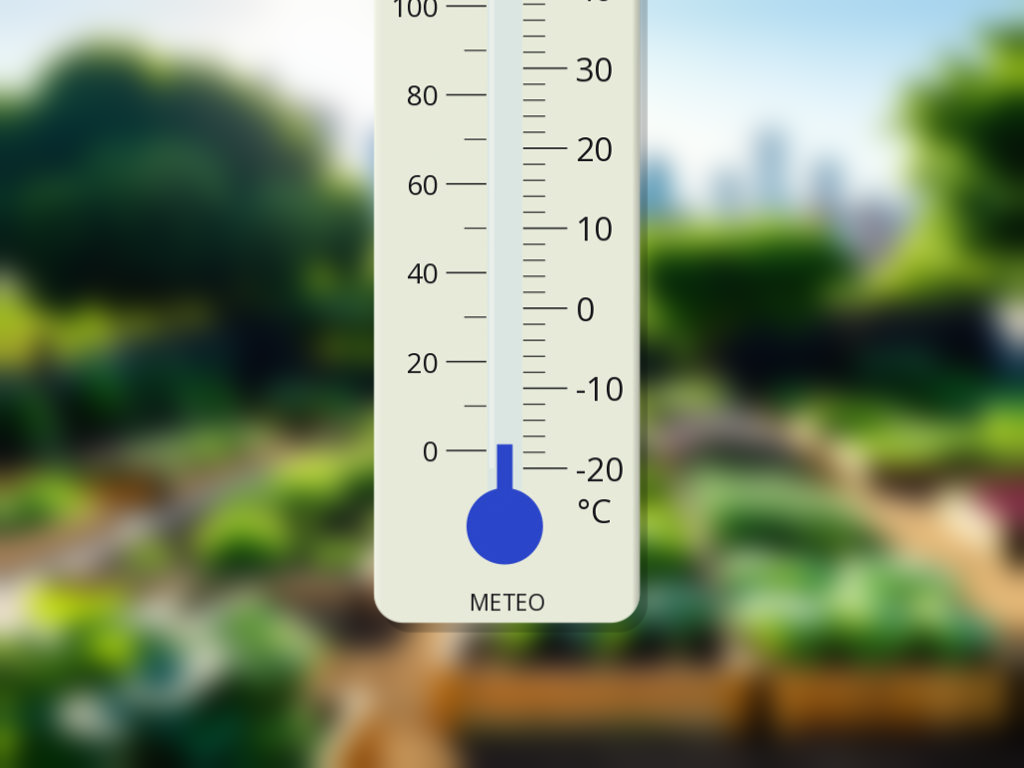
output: °C -17
